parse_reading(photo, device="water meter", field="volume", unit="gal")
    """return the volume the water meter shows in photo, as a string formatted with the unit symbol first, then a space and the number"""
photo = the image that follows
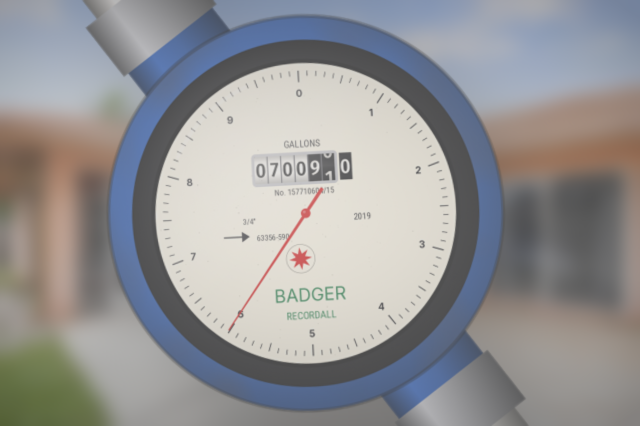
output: gal 700906.0
